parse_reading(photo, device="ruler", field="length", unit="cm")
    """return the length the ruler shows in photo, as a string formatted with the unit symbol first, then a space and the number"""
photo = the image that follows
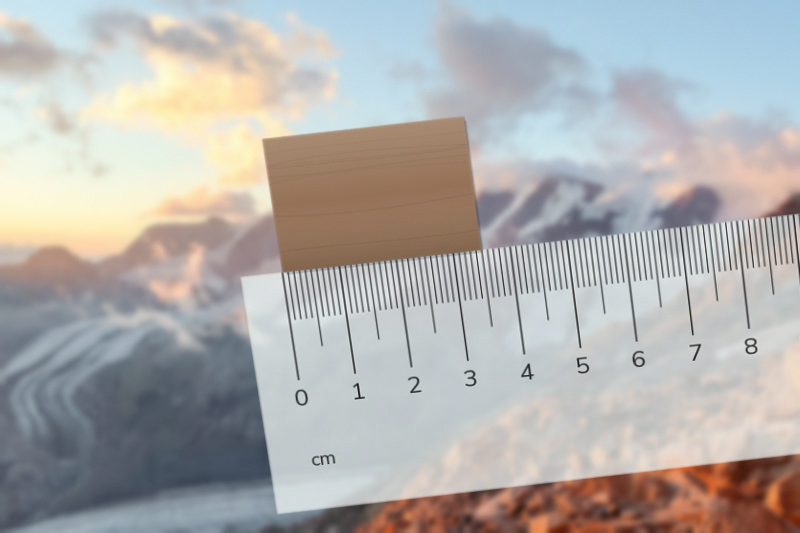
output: cm 3.5
